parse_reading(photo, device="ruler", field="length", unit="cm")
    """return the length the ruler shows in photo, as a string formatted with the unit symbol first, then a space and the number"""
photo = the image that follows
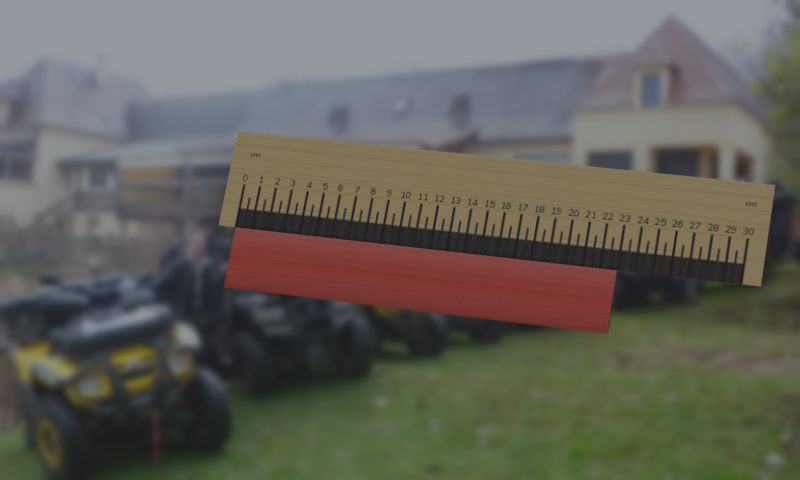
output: cm 23
